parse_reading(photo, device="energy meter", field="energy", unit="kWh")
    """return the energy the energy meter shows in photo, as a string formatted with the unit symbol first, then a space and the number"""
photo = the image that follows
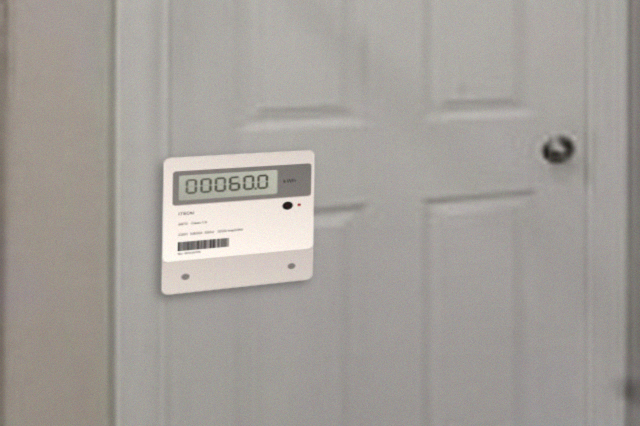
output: kWh 60.0
